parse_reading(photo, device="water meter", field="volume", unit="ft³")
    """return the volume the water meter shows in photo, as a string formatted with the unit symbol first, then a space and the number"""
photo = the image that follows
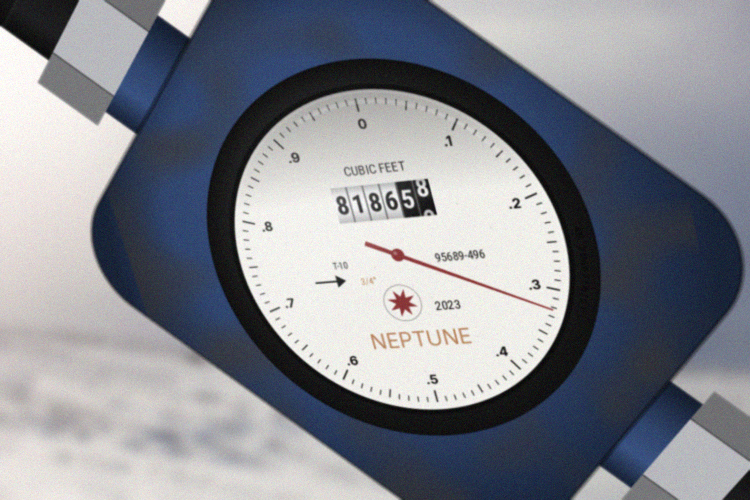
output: ft³ 818658.32
